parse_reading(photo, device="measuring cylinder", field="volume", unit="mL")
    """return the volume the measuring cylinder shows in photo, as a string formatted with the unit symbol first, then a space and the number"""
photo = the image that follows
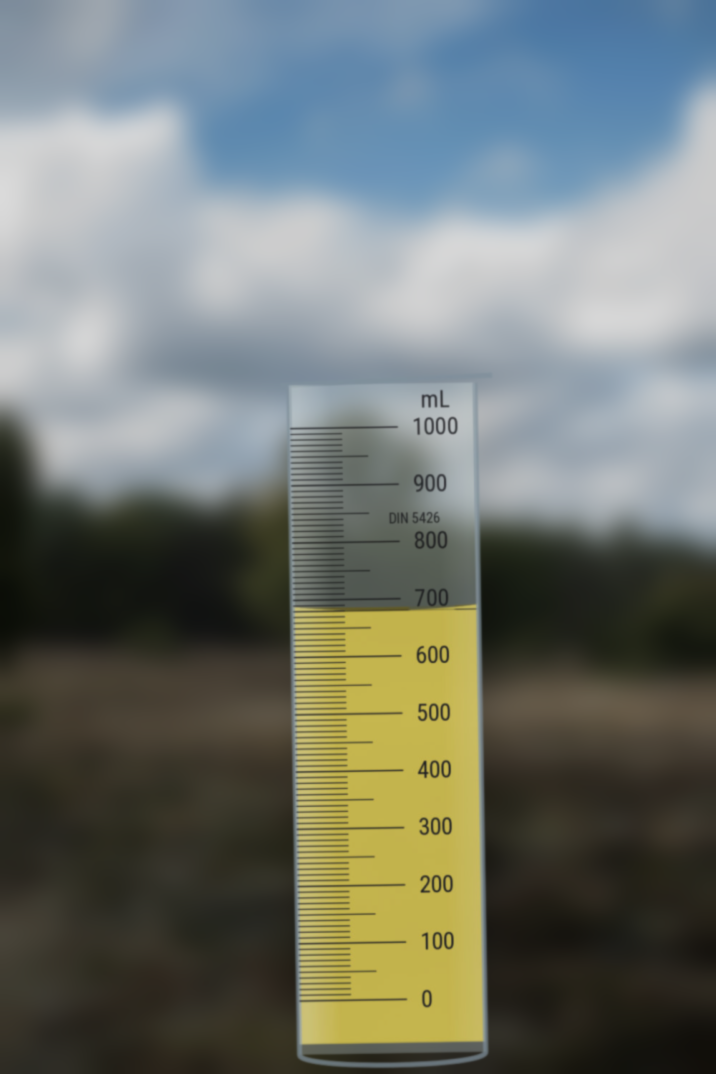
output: mL 680
